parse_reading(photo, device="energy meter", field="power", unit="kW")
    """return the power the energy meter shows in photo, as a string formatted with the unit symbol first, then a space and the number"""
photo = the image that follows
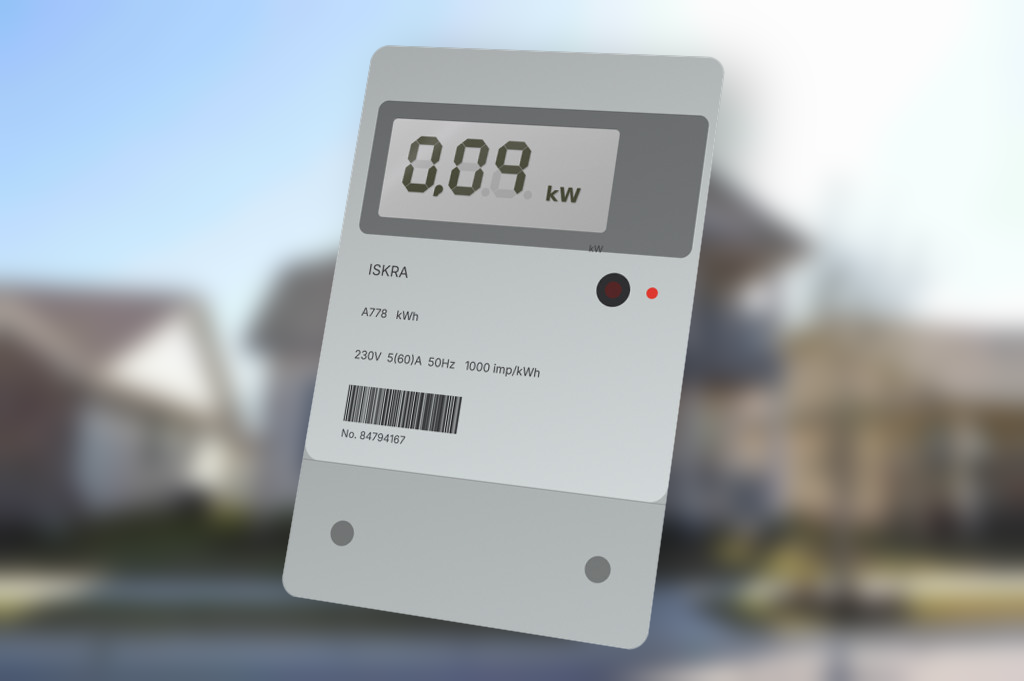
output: kW 0.09
